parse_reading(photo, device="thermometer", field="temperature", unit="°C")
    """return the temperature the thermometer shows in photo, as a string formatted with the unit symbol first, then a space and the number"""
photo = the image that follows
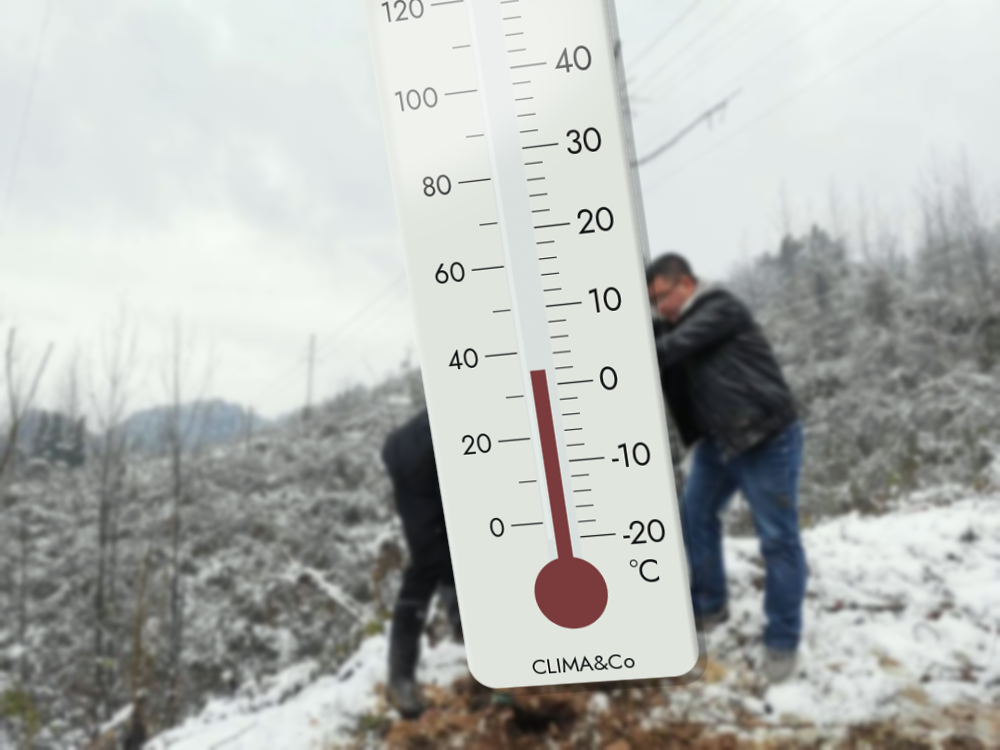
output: °C 2
